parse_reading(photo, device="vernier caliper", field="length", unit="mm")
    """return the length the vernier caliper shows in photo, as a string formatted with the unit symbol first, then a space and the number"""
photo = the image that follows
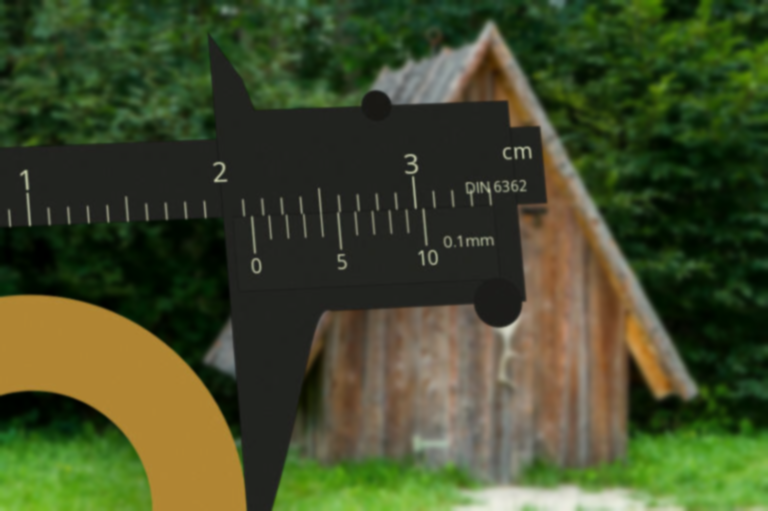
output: mm 21.4
